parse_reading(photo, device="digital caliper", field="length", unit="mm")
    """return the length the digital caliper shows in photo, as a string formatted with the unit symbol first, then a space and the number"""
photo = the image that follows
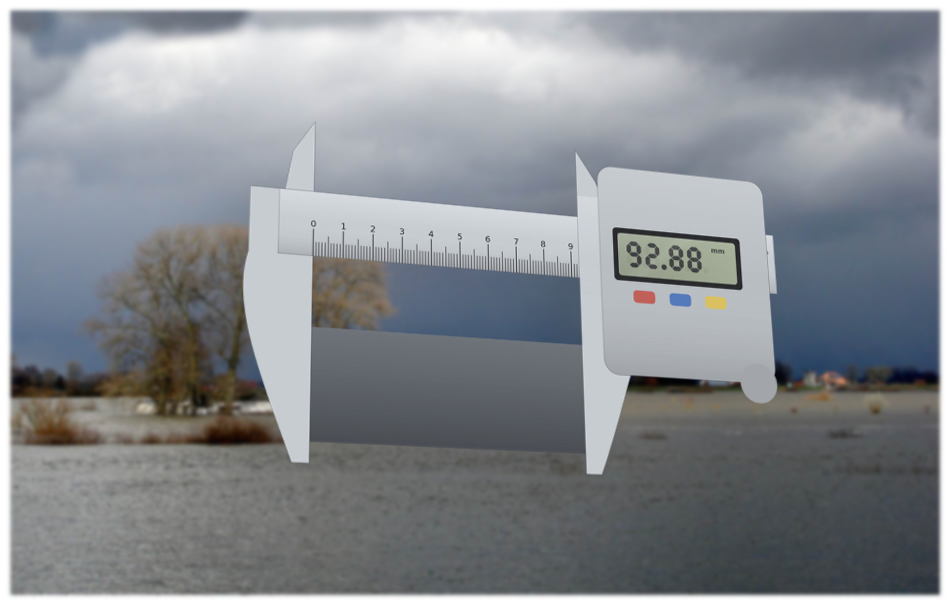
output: mm 92.88
